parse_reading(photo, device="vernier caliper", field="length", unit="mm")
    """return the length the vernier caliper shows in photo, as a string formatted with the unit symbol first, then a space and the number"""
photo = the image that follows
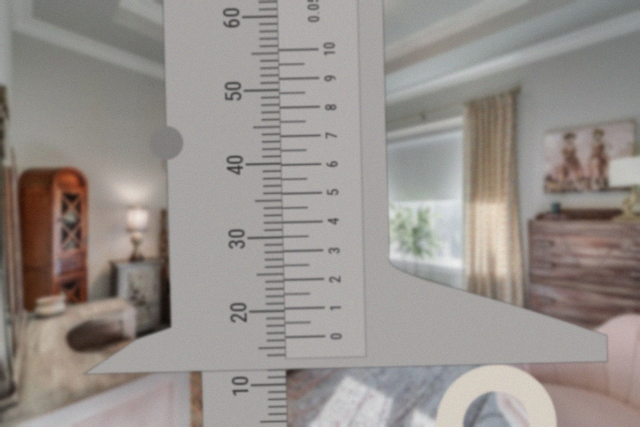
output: mm 16.4
